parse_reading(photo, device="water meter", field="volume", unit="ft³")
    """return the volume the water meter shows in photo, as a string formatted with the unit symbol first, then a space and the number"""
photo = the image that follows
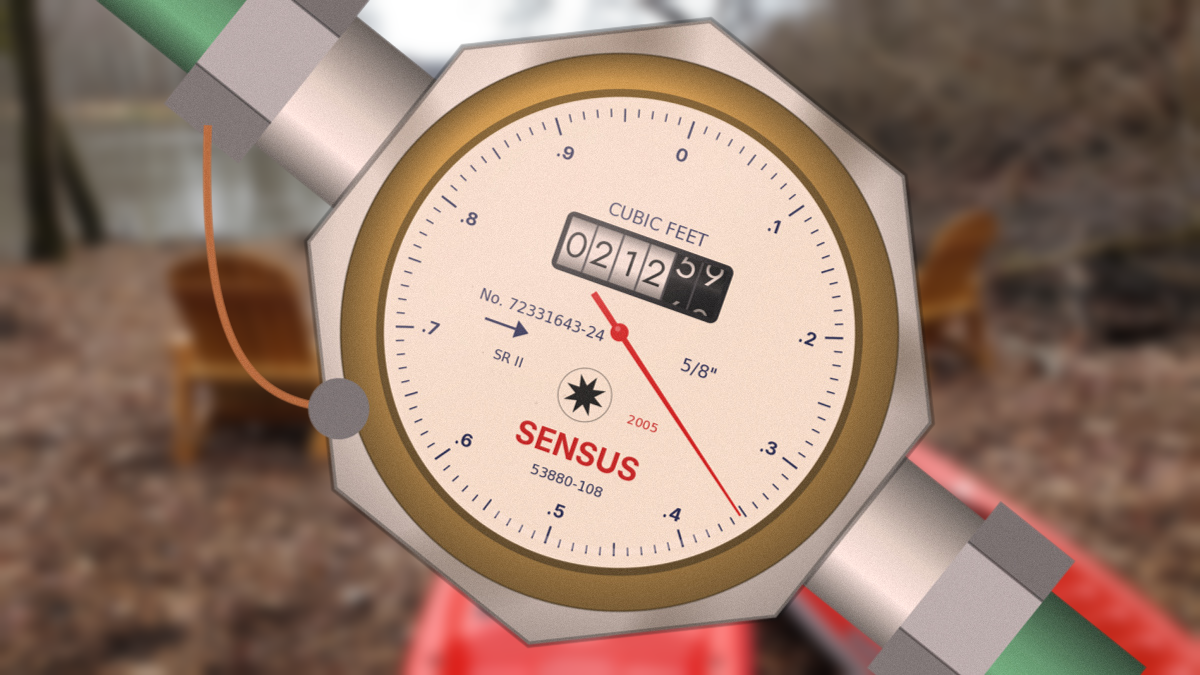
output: ft³ 21259.35
